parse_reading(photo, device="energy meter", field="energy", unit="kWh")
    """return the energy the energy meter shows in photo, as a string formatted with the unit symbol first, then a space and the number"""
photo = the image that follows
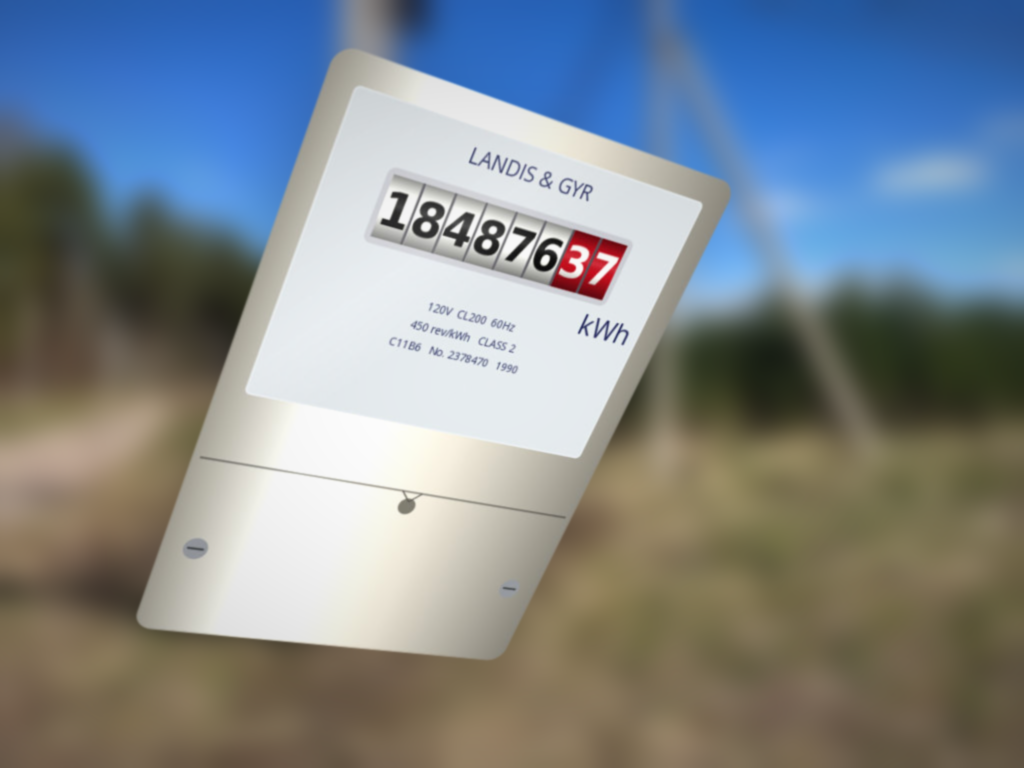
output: kWh 184876.37
